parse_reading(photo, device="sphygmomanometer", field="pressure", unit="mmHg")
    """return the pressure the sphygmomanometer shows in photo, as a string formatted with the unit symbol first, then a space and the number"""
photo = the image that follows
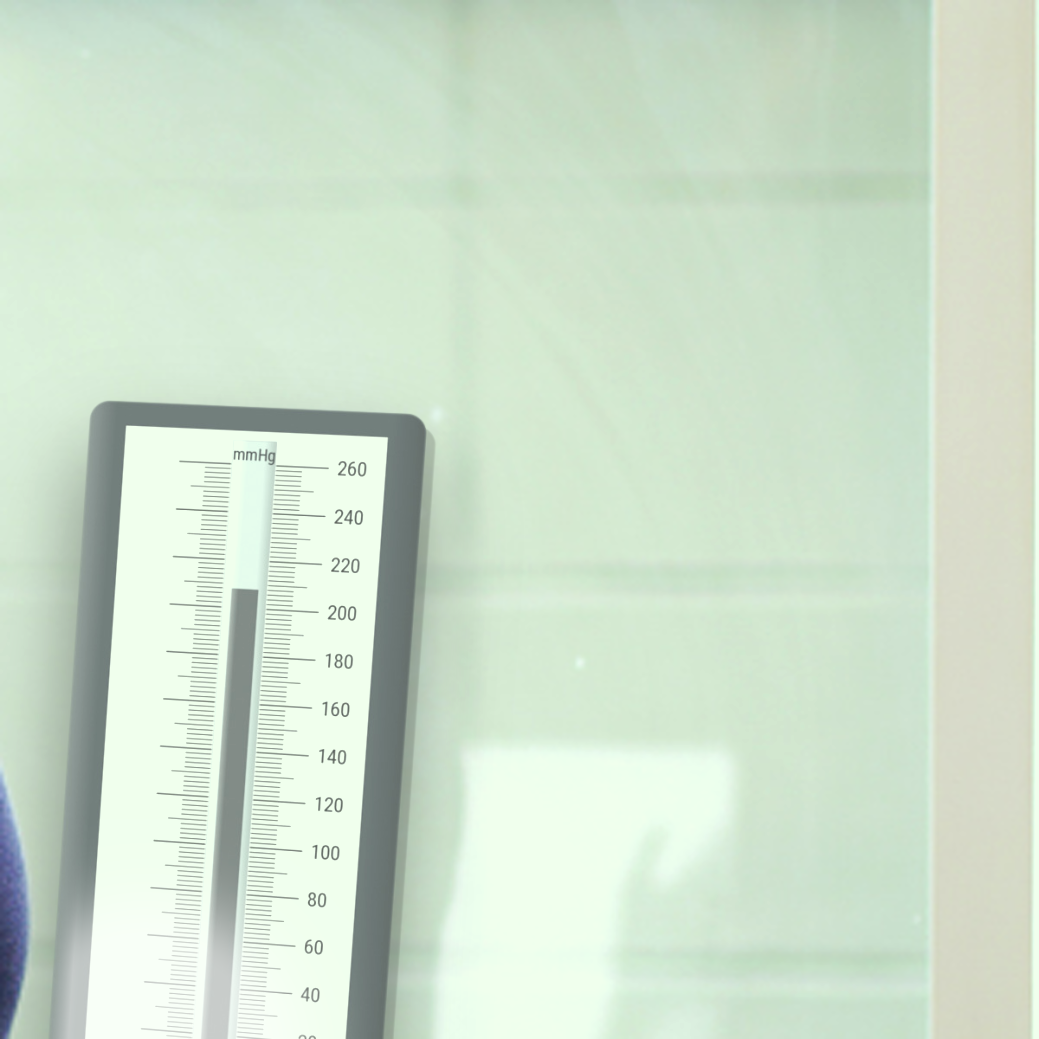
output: mmHg 208
